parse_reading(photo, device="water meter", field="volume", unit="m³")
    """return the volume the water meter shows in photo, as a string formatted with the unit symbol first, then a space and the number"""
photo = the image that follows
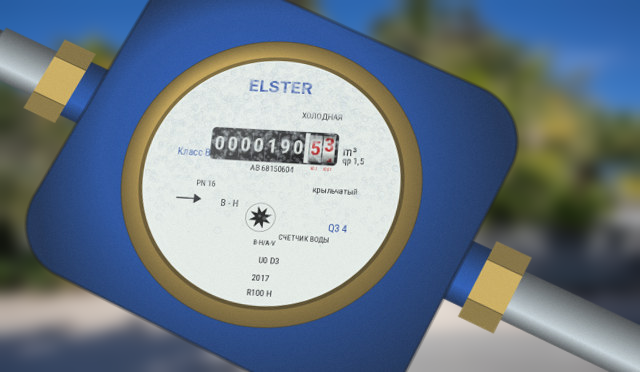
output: m³ 190.53
